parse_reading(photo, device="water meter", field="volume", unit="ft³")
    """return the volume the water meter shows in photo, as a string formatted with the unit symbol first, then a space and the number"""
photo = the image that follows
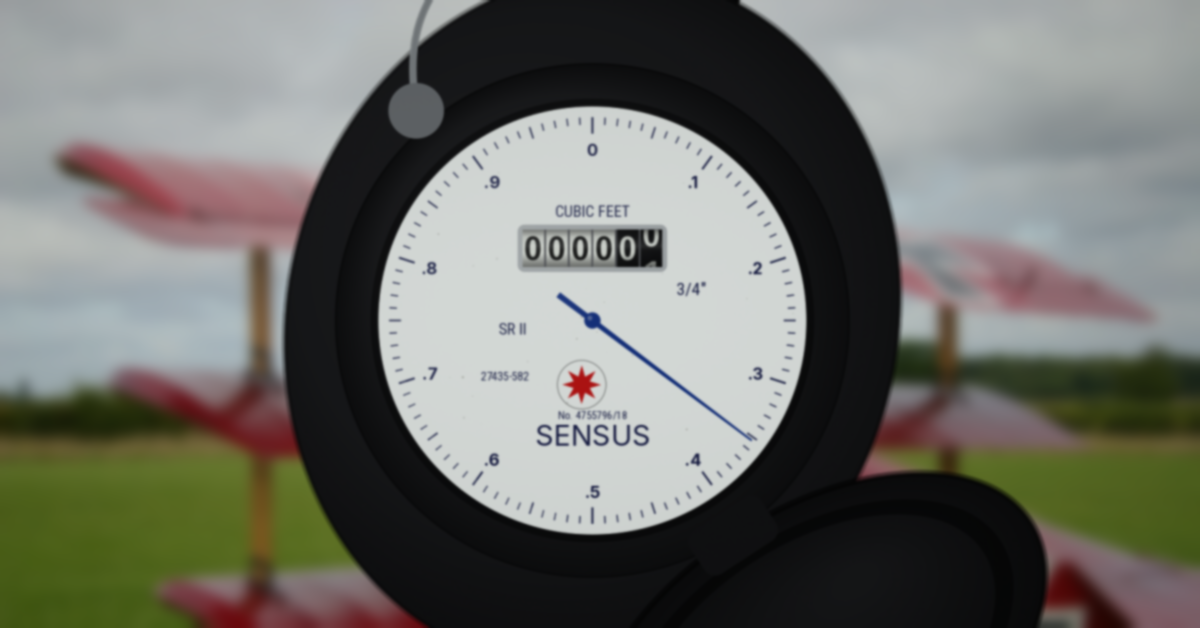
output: ft³ 0.35
